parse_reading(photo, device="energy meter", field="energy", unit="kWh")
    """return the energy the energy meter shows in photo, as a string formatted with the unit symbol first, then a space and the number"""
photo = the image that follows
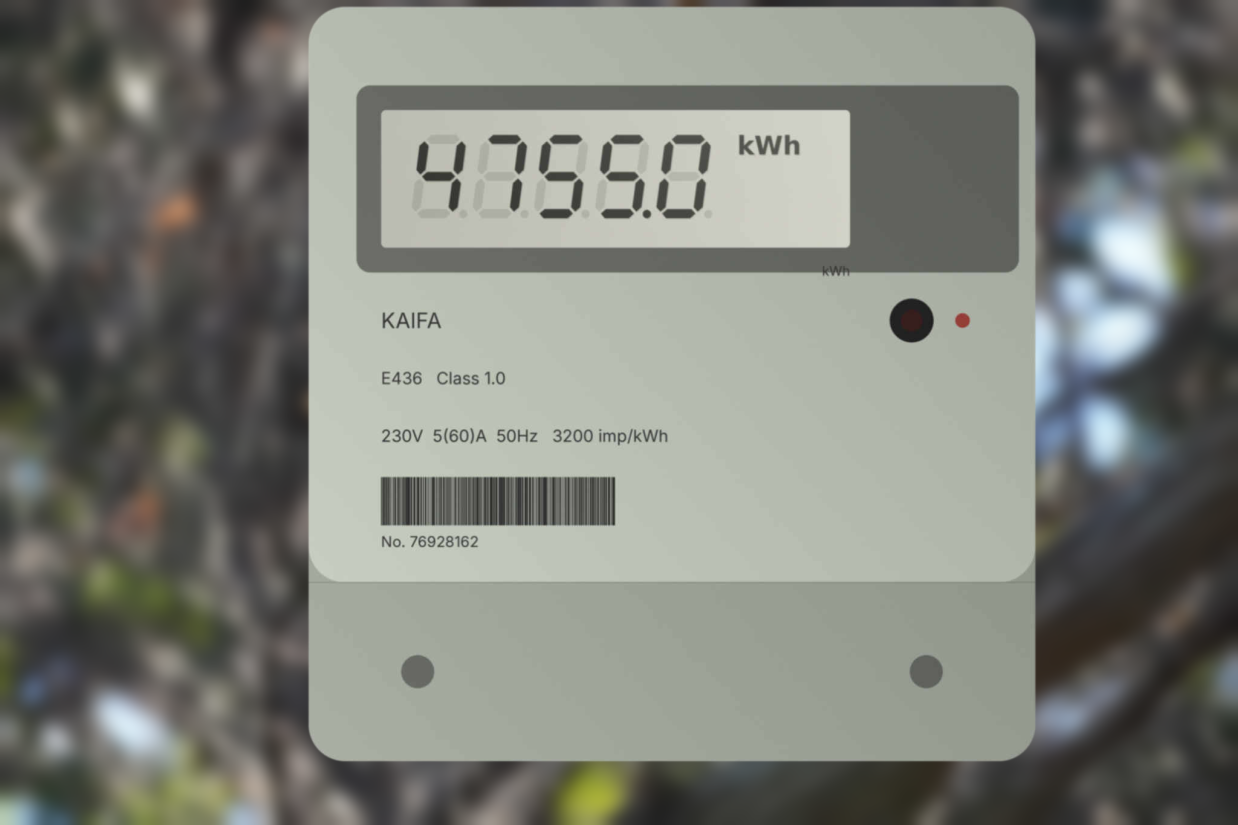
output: kWh 4755.0
